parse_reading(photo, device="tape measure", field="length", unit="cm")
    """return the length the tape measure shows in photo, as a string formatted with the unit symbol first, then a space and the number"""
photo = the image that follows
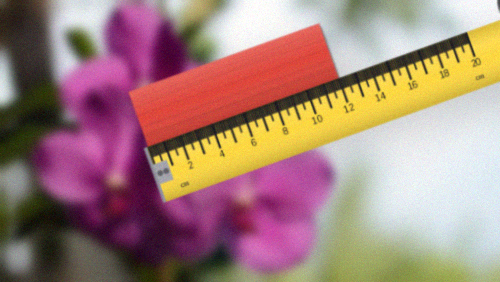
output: cm 12
